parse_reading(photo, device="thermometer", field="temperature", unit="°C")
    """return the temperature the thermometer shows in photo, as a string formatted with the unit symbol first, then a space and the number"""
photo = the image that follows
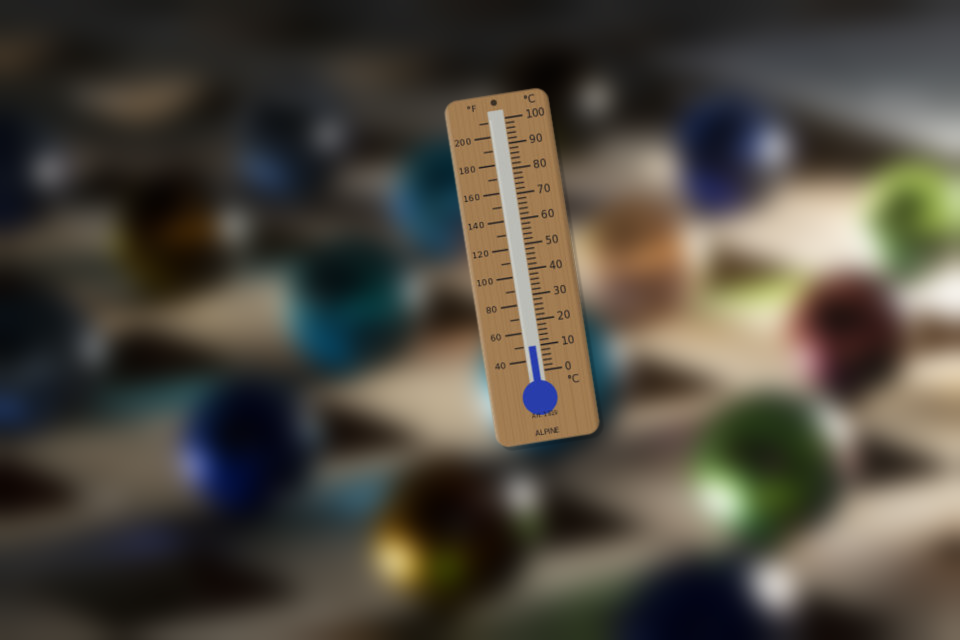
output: °C 10
